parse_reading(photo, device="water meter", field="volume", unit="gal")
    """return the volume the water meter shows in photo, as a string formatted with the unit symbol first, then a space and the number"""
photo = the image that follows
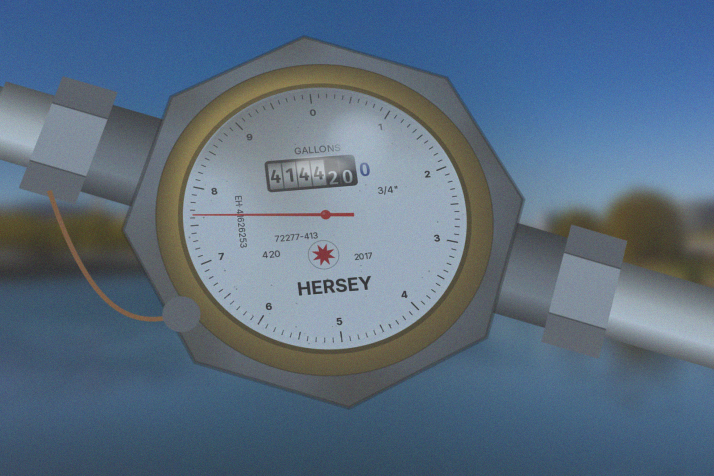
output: gal 4144197.6
